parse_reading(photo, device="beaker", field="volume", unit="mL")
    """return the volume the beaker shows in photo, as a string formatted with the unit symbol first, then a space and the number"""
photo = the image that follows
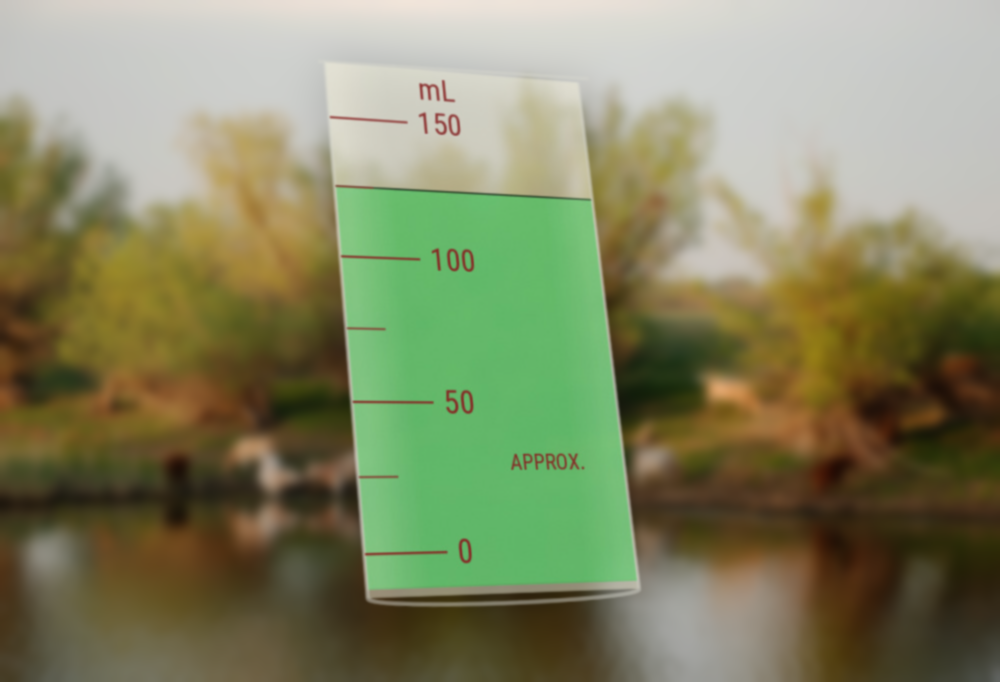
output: mL 125
